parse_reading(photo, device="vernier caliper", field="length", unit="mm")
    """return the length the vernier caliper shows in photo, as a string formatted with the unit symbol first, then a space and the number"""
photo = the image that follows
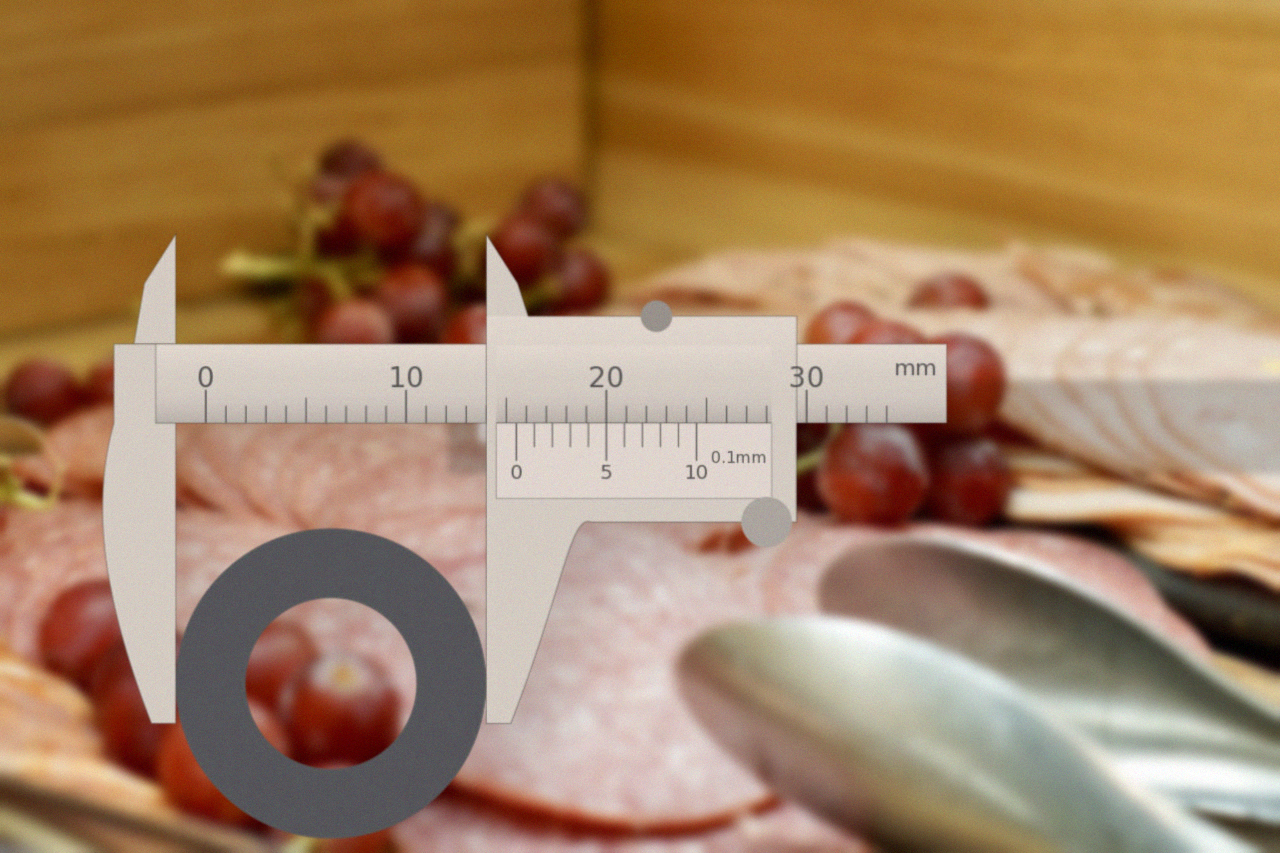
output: mm 15.5
